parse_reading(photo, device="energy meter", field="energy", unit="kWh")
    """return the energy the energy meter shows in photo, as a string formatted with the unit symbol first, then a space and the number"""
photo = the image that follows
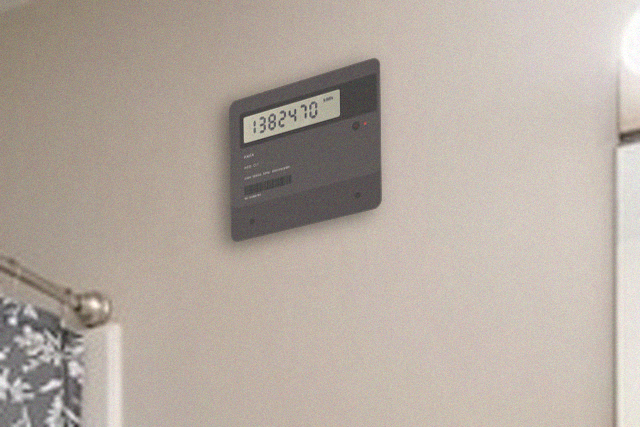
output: kWh 1382470
